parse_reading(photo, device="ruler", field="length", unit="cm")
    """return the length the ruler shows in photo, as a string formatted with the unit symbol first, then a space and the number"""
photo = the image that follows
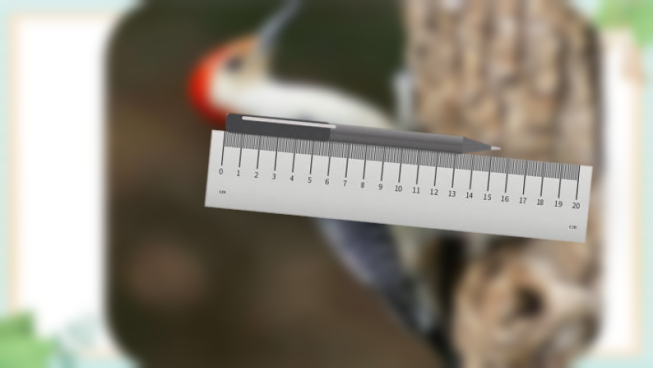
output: cm 15.5
